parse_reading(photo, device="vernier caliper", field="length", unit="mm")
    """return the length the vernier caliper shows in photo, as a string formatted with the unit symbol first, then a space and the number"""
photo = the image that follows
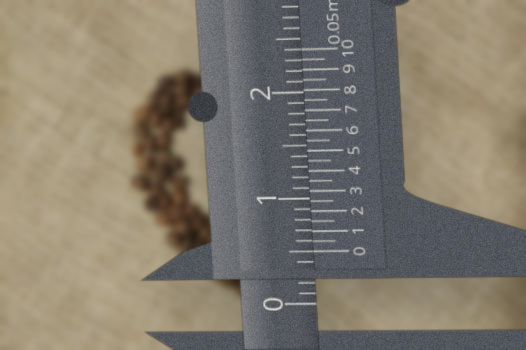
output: mm 5.0
